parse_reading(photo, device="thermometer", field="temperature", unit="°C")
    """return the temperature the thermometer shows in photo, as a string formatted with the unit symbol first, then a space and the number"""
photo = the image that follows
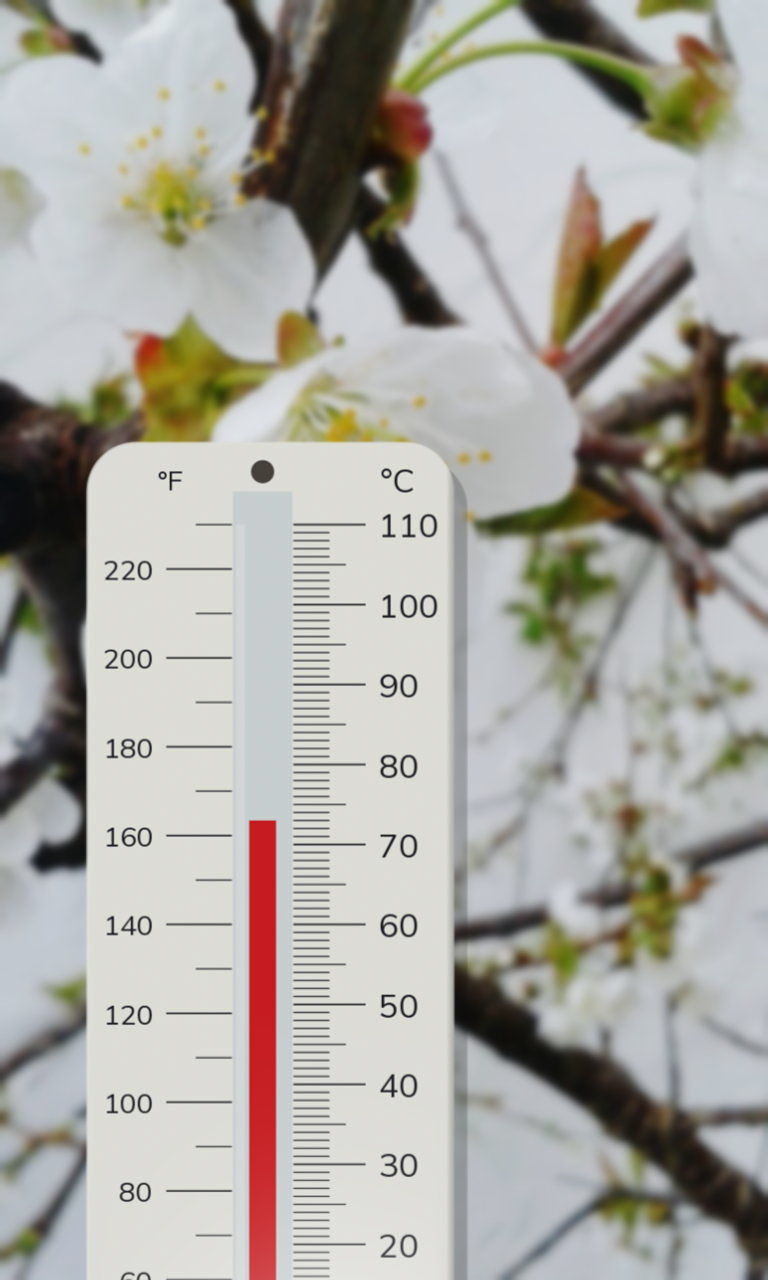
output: °C 73
